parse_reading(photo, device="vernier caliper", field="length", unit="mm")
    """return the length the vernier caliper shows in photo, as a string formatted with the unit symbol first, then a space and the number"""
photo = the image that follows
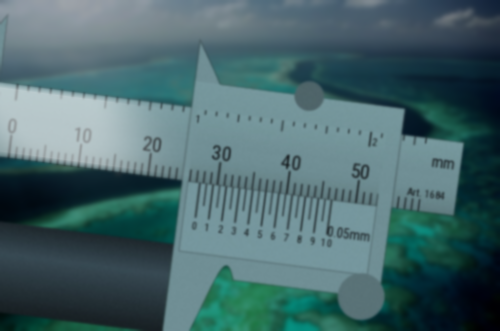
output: mm 27.5
